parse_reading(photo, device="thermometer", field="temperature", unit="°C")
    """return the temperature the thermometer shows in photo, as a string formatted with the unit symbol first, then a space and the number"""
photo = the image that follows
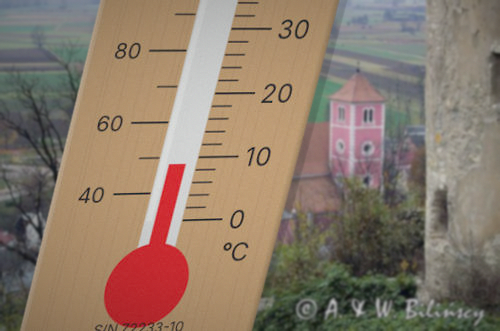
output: °C 9
